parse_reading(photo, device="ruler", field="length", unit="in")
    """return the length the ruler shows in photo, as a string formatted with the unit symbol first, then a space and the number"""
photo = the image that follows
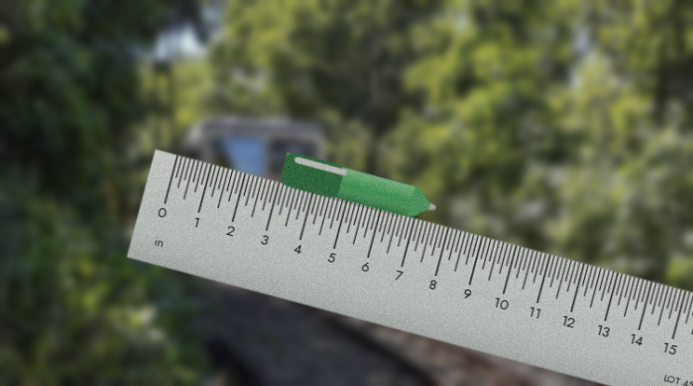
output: in 4.5
